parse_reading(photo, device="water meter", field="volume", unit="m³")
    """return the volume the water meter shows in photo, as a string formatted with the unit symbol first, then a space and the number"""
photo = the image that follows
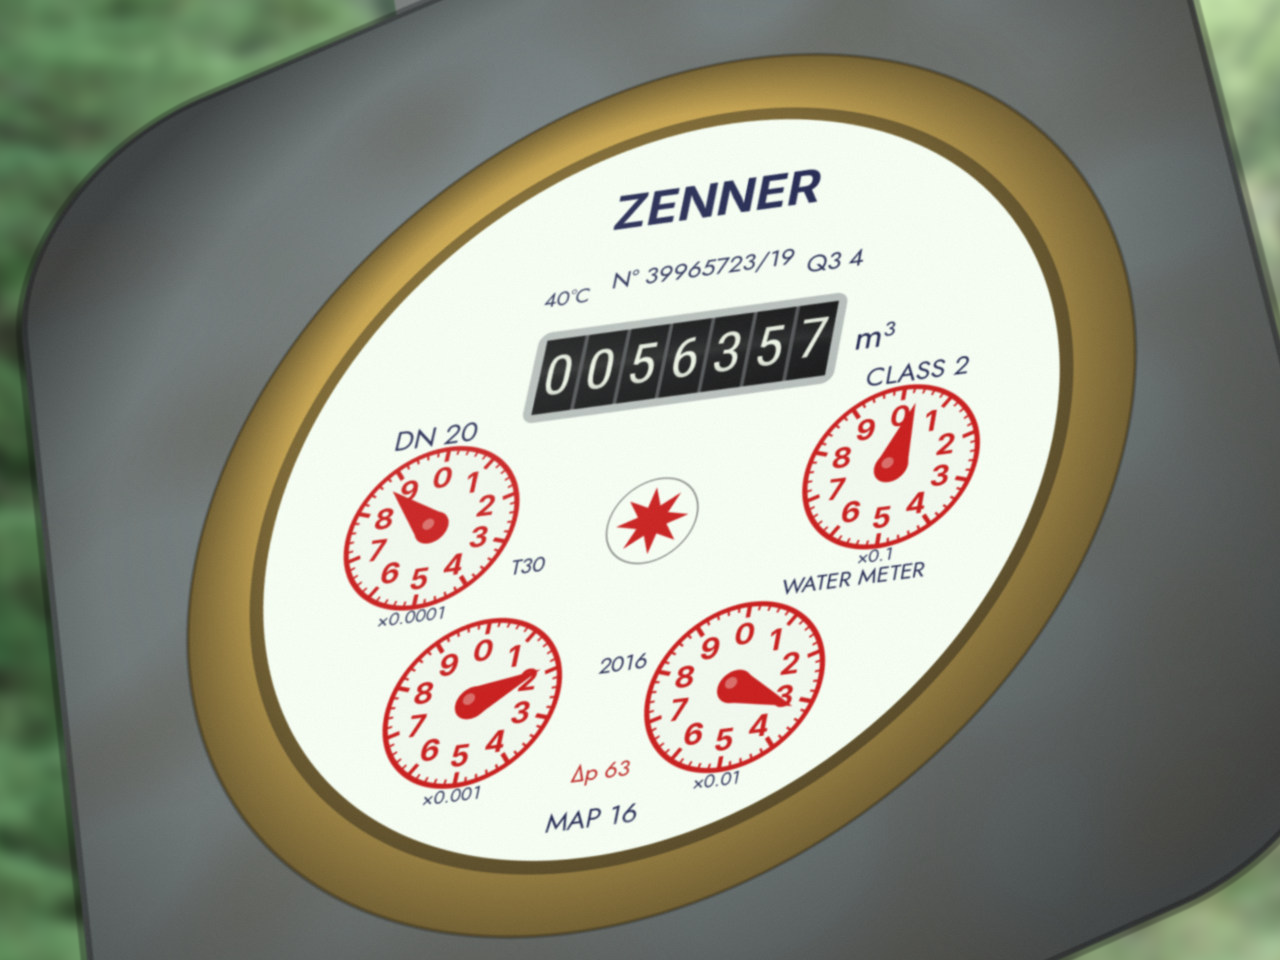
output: m³ 56357.0318
